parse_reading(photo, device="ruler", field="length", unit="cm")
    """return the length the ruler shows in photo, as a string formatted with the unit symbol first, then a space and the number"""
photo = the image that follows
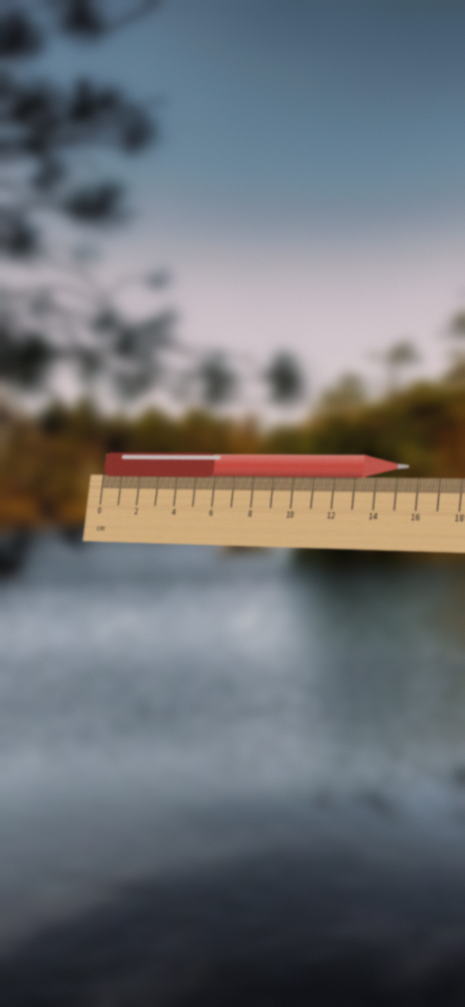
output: cm 15.5
